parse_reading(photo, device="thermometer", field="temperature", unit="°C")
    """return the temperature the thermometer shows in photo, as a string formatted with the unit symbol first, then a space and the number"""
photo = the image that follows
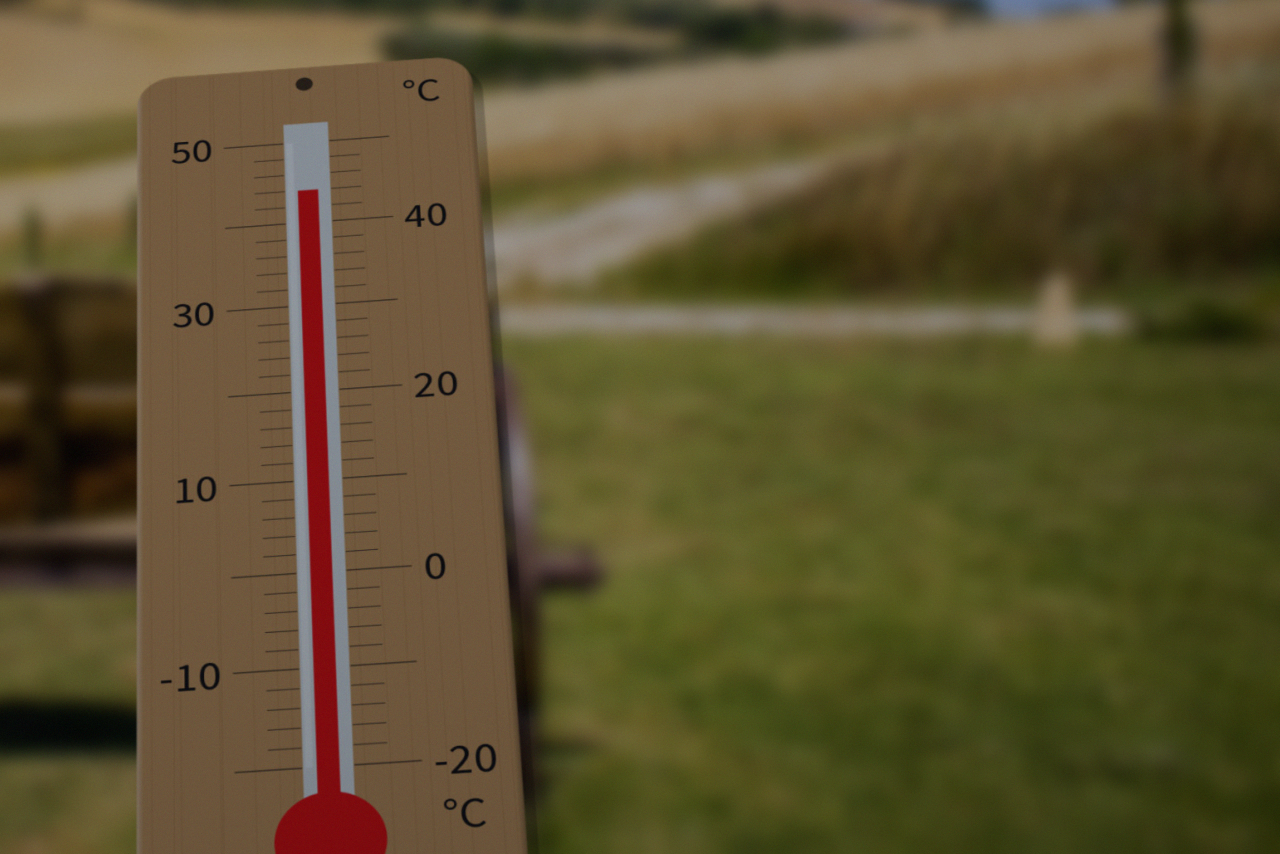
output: °C 44
